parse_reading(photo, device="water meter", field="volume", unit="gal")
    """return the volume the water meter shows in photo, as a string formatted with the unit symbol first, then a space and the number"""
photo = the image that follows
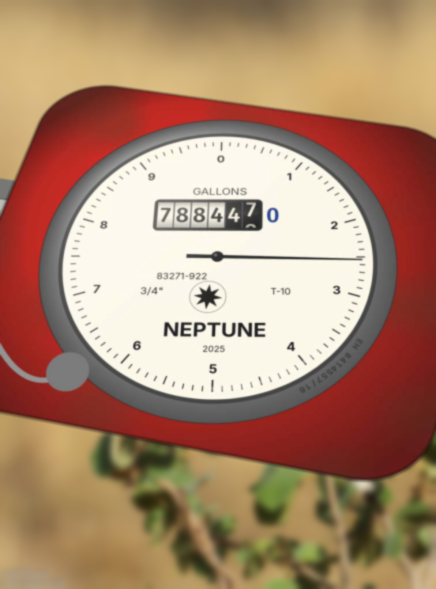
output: gal 7884472.5
